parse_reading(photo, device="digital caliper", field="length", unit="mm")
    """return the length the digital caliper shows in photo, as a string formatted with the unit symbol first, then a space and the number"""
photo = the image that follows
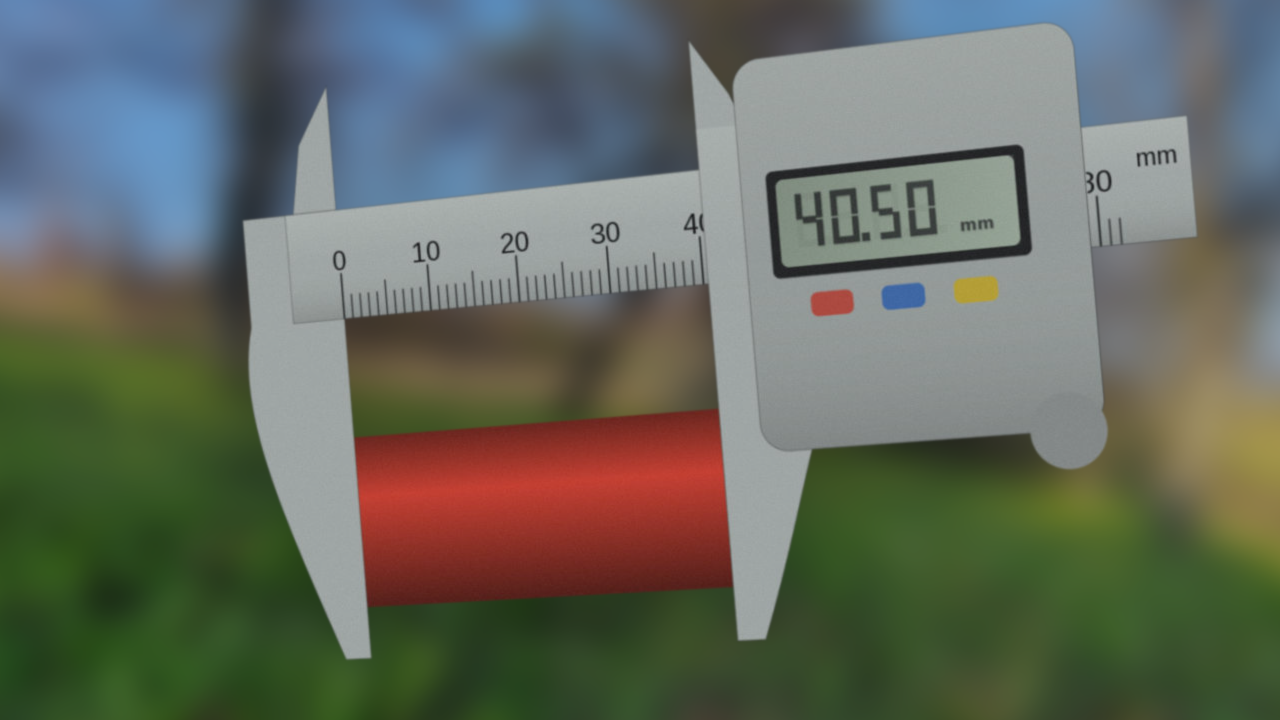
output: mm 40.50
